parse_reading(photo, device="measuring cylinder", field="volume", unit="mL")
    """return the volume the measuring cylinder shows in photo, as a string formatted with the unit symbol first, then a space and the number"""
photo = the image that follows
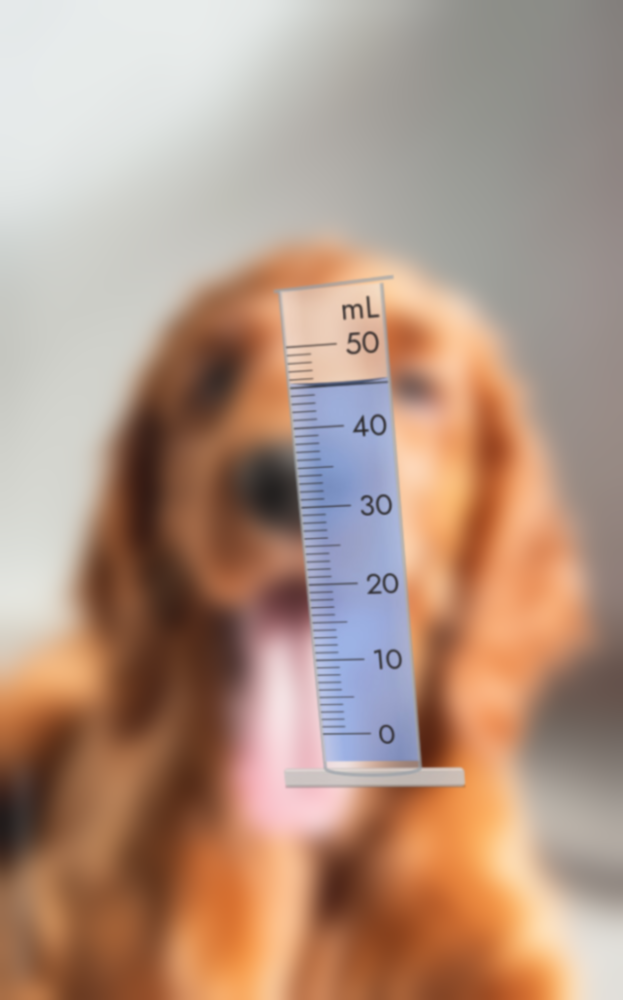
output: mL 45
